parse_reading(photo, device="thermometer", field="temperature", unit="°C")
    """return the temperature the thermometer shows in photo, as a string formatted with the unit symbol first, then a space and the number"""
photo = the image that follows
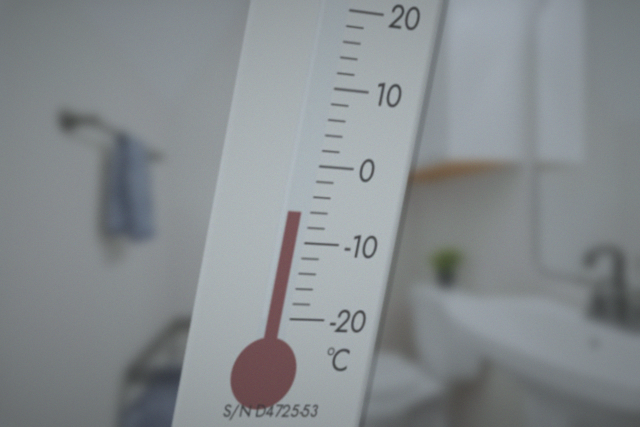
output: °C -6
